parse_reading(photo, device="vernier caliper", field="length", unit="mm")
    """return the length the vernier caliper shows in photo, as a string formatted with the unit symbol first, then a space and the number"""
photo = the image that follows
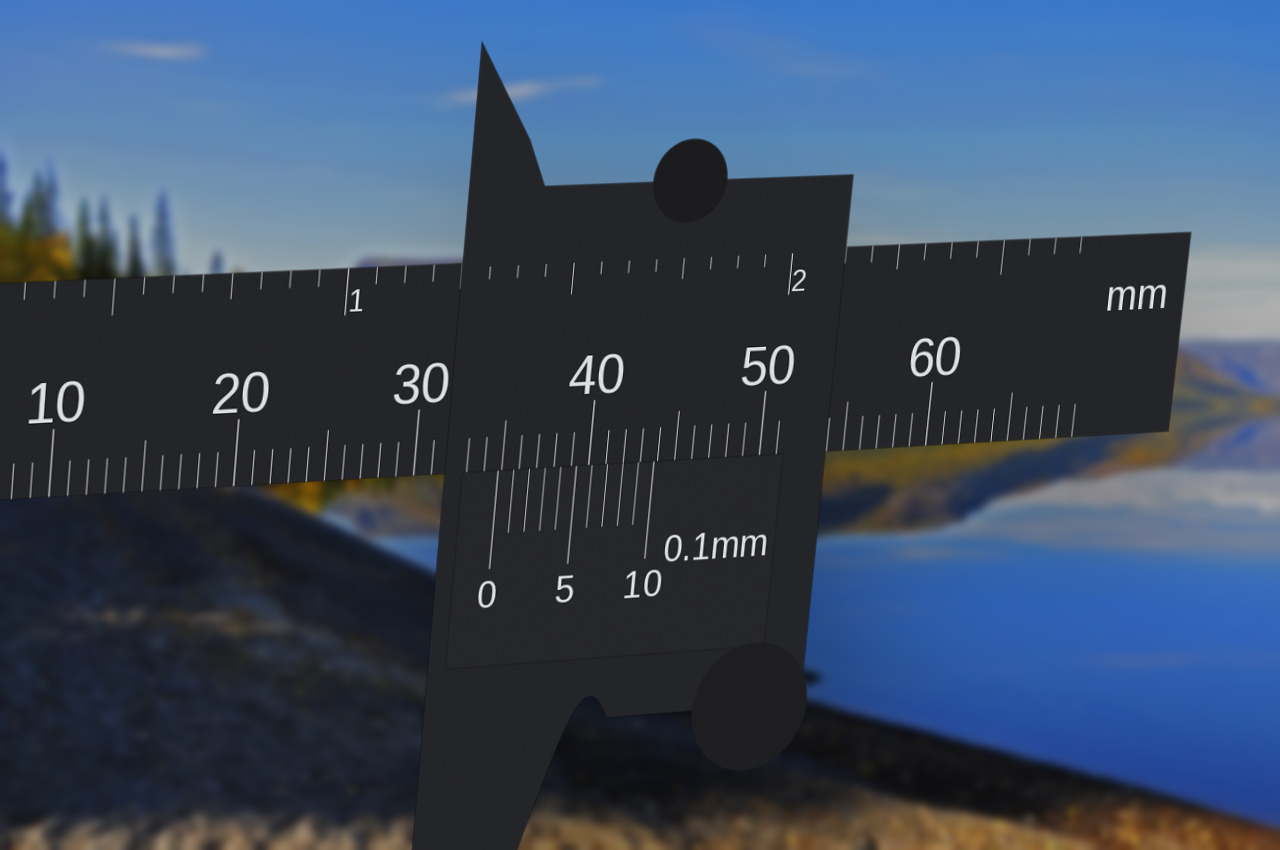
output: mm 34.8
